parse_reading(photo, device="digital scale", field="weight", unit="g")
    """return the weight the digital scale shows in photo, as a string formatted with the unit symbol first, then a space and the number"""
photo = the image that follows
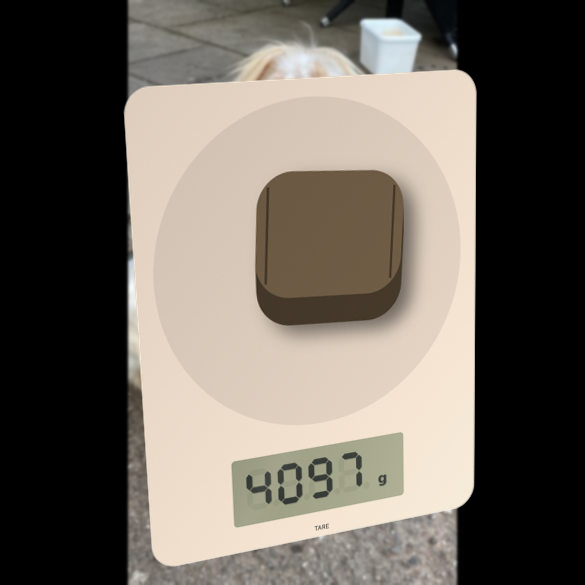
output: g 4097
